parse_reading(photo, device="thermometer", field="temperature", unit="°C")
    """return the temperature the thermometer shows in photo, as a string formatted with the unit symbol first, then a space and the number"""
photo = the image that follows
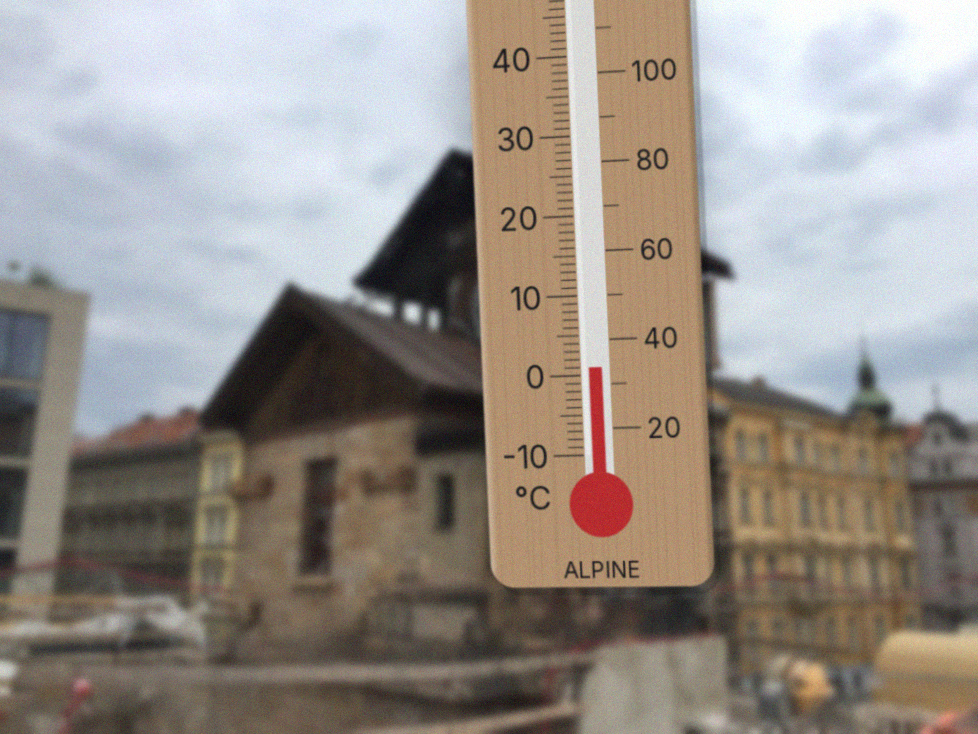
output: °C 1
